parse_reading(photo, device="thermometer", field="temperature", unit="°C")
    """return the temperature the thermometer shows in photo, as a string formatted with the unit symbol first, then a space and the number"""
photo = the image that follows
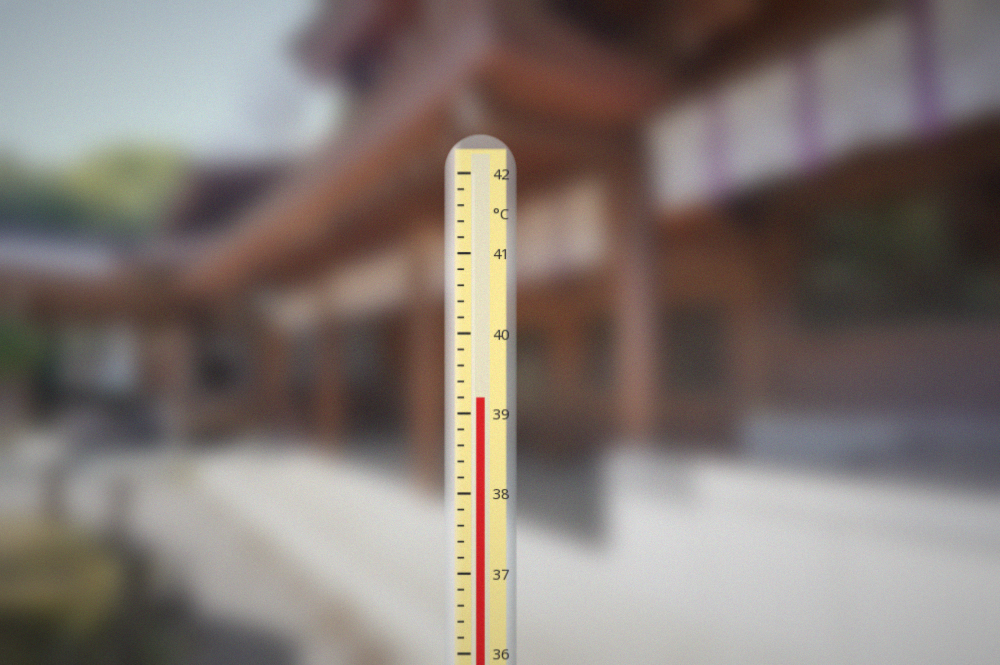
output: °C 39.2
